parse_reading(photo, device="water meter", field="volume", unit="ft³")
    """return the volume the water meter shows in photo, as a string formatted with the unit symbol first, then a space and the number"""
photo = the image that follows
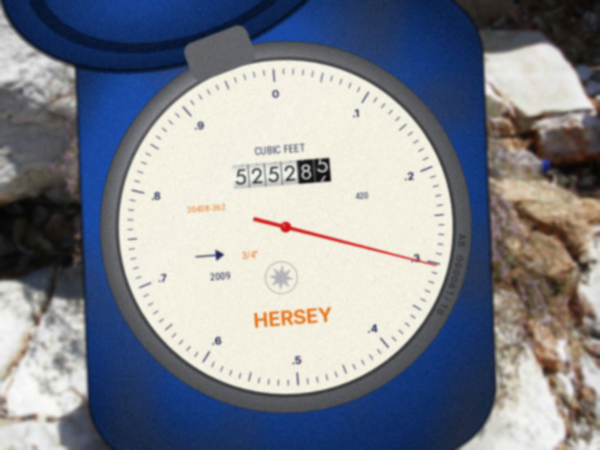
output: ft³ 525285.30
